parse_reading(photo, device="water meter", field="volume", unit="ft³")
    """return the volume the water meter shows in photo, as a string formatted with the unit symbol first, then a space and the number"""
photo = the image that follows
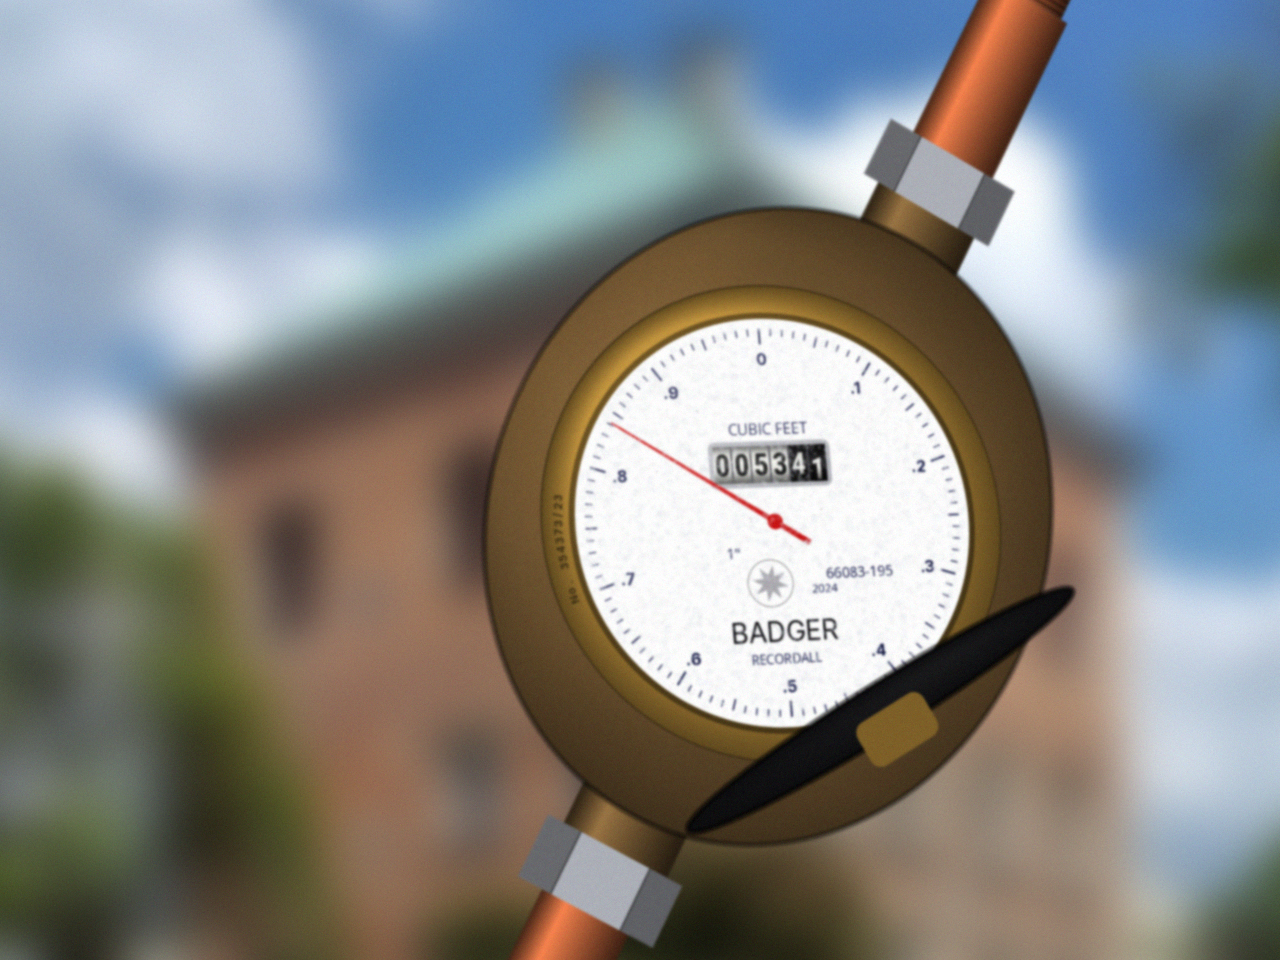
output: ft³ 5340.84
